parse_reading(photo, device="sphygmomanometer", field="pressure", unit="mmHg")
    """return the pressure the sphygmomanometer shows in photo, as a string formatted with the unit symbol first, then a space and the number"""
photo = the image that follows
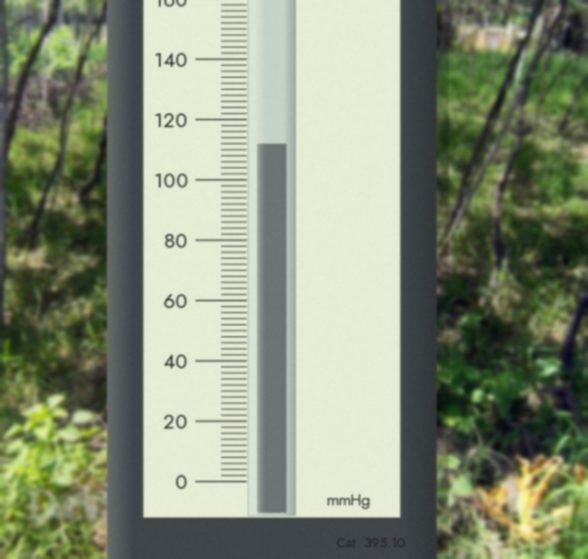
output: mmHg 112
